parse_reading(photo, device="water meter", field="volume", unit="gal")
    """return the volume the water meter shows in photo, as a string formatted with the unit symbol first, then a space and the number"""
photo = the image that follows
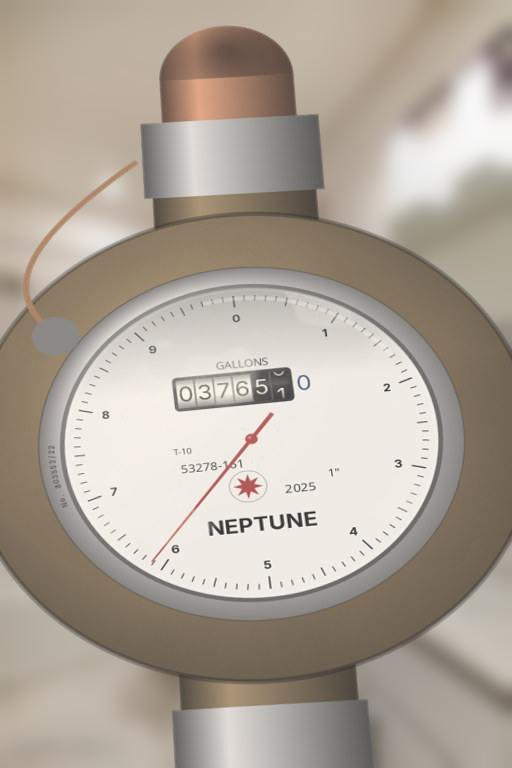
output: gal 376506.1
